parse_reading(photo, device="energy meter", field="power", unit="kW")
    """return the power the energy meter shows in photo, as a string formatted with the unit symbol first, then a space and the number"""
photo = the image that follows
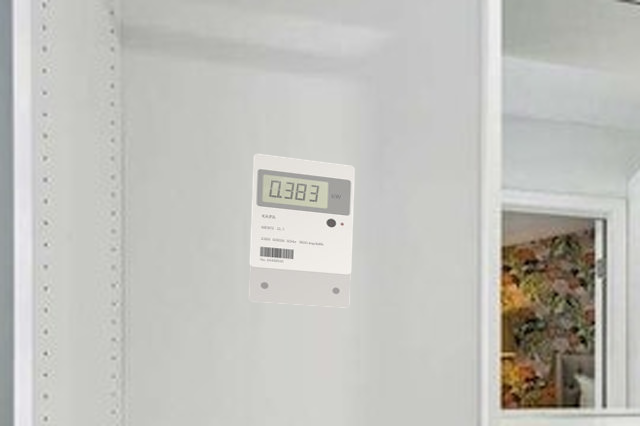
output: kW 0.383
